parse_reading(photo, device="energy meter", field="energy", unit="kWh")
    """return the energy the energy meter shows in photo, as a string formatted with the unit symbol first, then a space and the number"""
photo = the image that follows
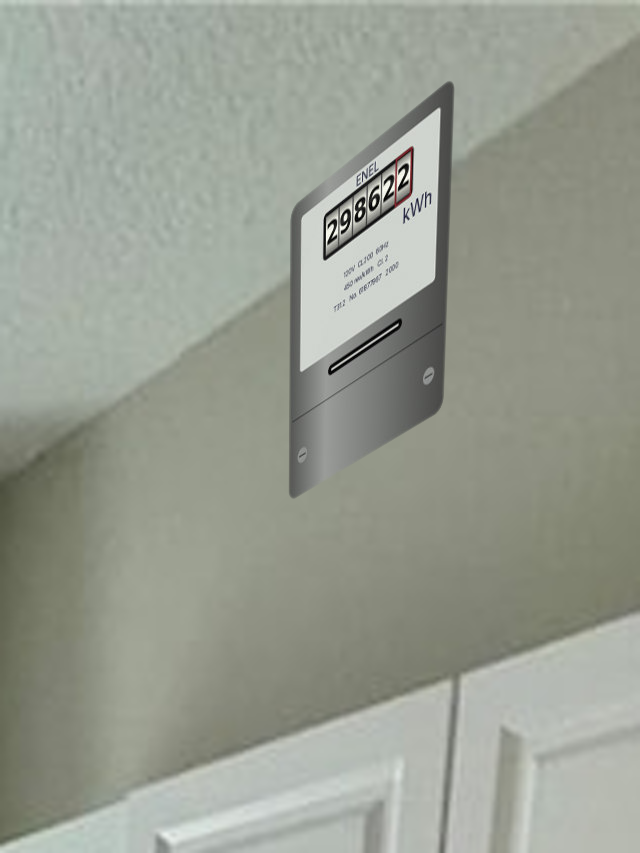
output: kWh 29862.2
